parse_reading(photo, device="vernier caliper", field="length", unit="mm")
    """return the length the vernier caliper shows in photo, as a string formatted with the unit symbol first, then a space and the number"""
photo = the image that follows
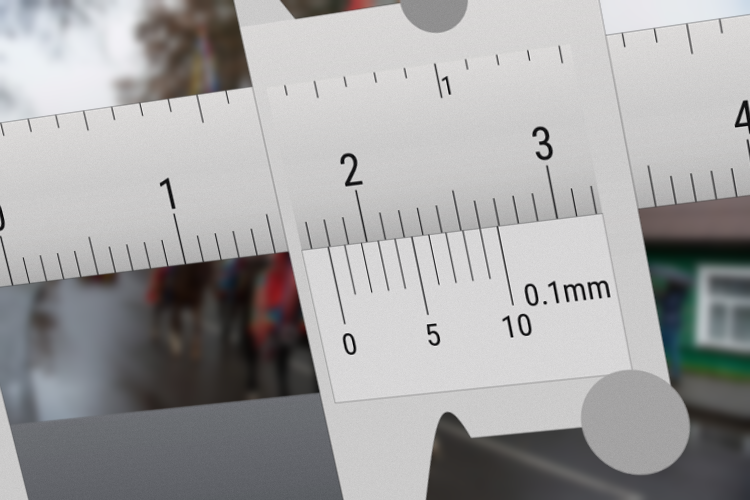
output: mm 17.9
